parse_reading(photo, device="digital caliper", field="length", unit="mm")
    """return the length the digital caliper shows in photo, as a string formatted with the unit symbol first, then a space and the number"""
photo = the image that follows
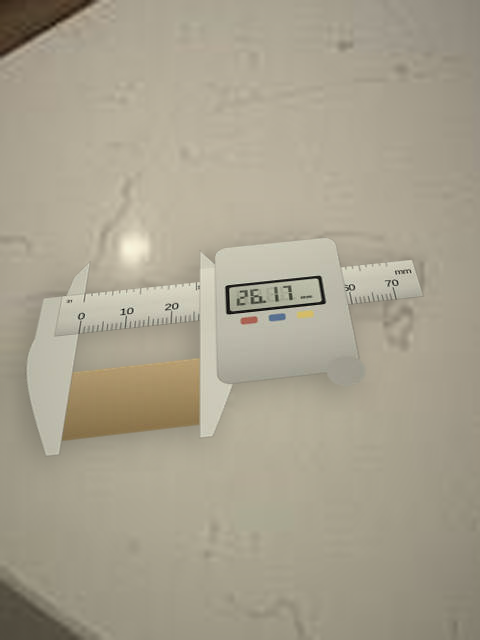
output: mm 26.17
